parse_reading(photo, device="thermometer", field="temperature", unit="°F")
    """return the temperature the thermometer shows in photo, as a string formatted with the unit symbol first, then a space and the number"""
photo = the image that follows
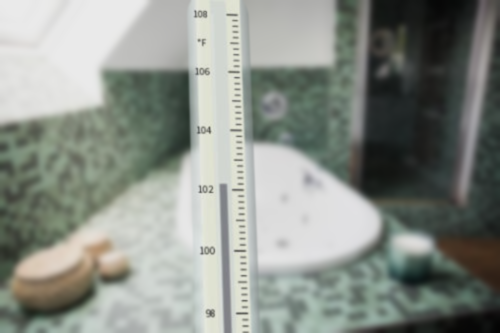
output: °F 102.2
